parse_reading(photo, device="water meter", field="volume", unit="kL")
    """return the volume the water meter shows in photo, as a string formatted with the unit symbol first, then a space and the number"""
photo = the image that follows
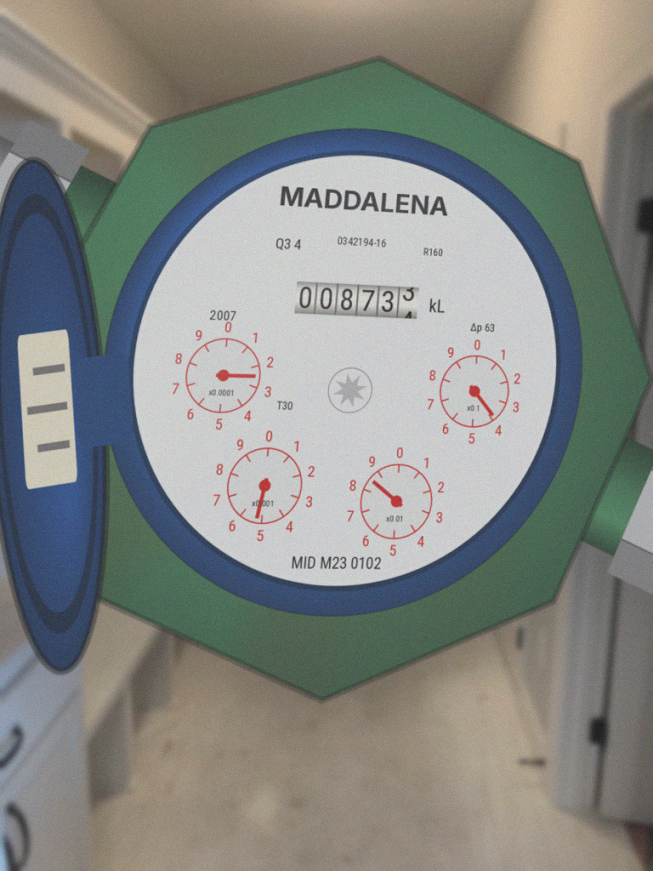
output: kL 8733.3852
